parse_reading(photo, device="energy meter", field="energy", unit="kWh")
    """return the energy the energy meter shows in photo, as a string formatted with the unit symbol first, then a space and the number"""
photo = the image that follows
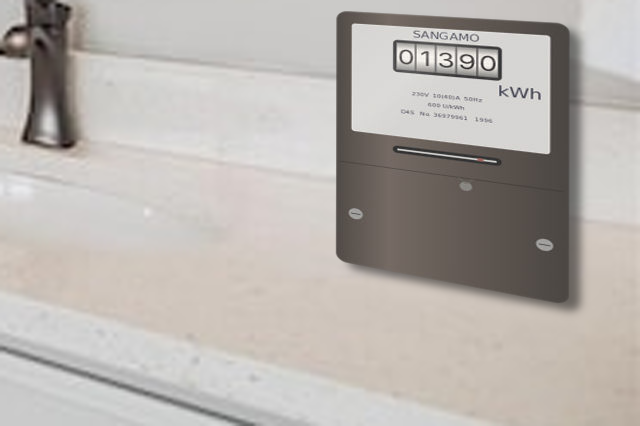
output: kWh 1390
